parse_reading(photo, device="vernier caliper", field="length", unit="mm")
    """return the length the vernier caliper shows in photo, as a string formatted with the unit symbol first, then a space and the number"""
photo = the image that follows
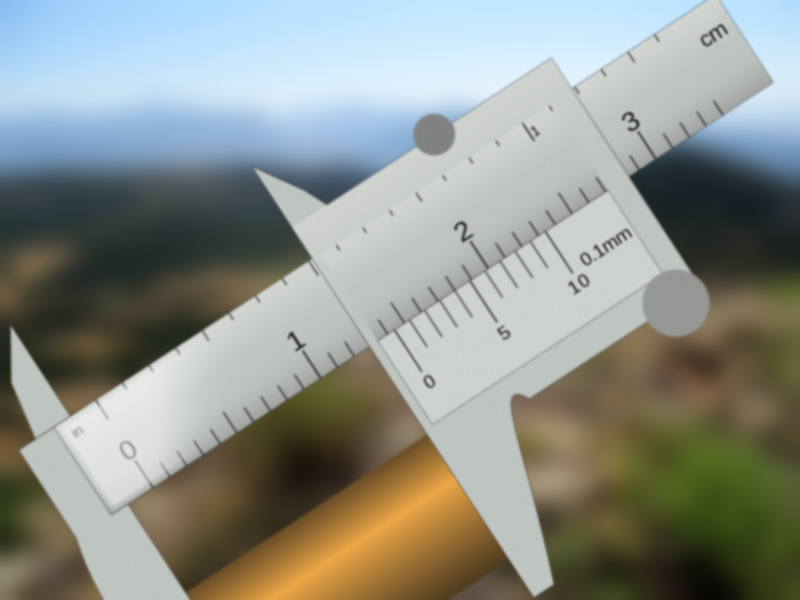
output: mm 14.4
